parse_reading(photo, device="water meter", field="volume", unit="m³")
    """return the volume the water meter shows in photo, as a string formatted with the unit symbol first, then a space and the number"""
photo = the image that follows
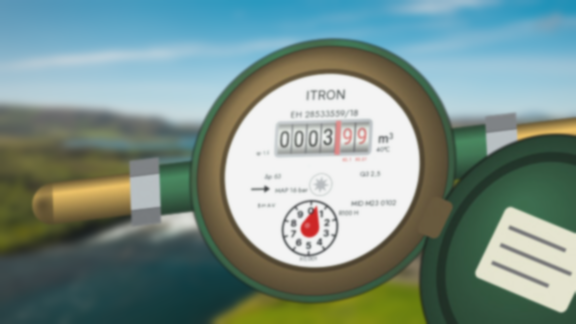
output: m³ 3.990
